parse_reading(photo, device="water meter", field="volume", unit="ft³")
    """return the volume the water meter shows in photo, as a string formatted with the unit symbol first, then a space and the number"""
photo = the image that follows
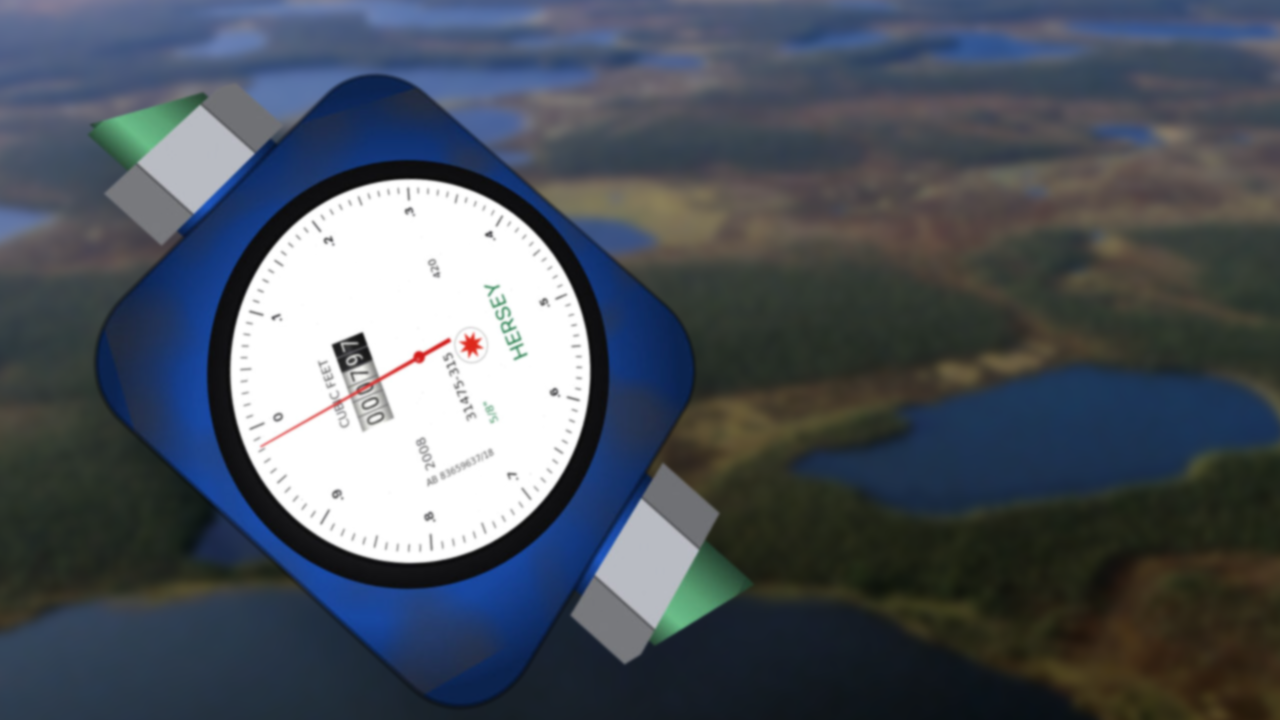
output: ft³ 796.98
